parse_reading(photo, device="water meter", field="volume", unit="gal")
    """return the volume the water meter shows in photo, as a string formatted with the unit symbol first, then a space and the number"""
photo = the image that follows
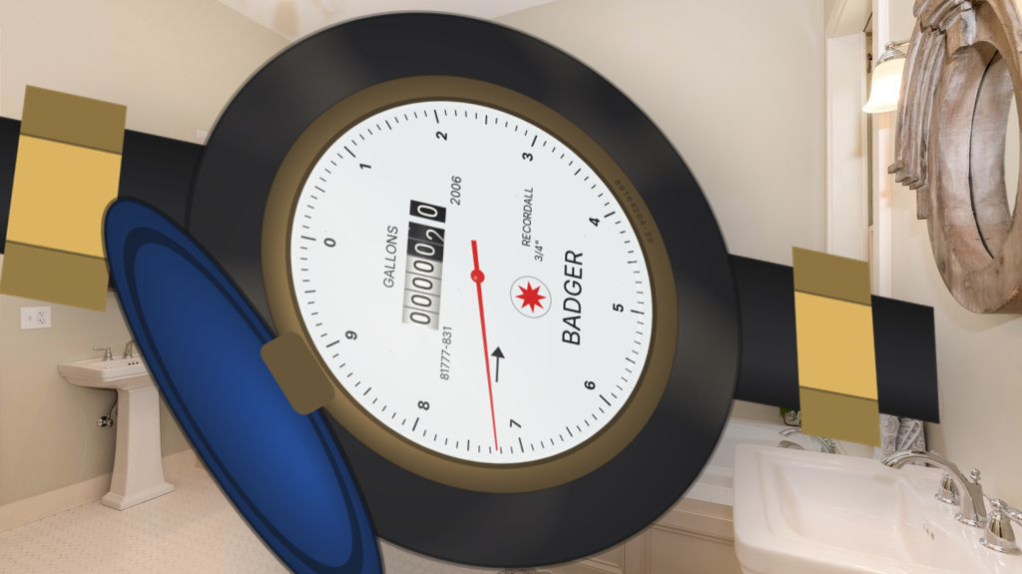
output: gal 17.2
